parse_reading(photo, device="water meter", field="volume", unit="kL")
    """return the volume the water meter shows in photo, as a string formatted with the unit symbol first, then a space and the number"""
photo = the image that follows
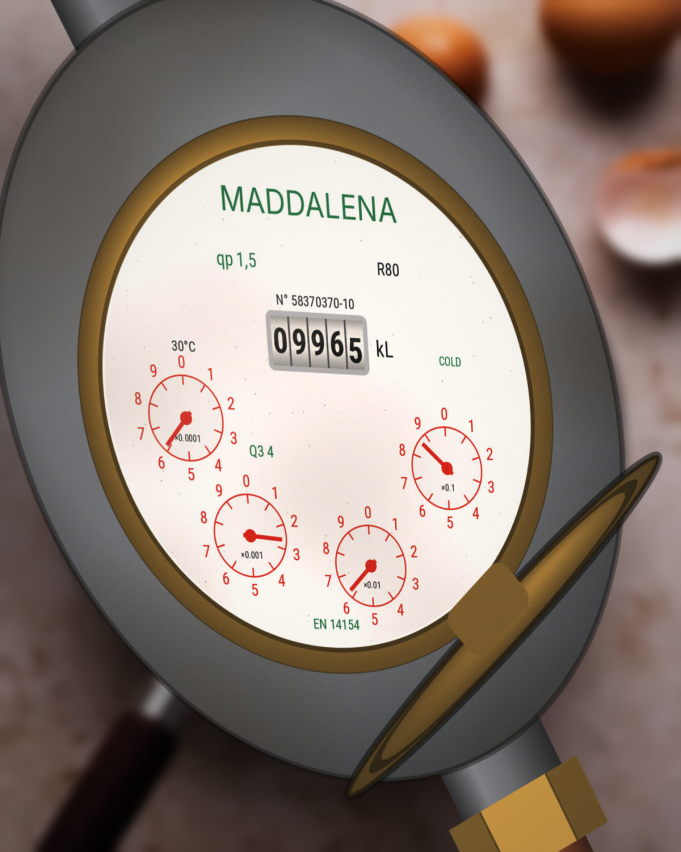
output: kL 9964.8626
